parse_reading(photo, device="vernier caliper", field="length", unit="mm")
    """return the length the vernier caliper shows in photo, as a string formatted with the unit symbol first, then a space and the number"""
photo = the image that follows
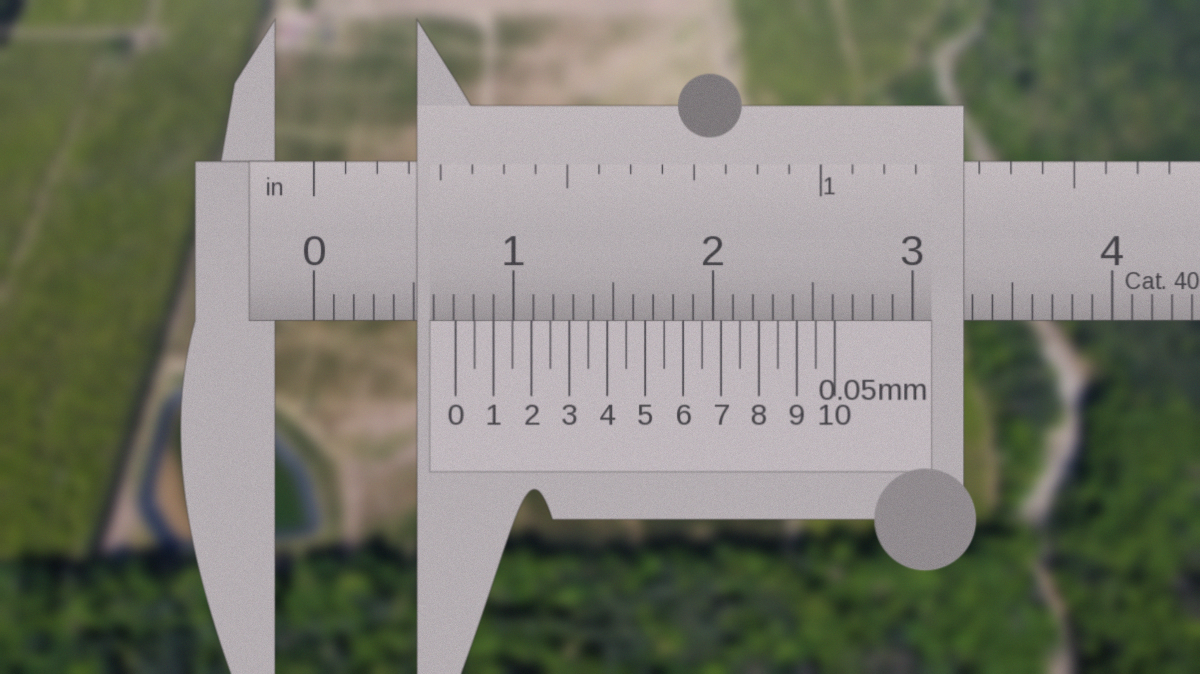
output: mm 7.1
